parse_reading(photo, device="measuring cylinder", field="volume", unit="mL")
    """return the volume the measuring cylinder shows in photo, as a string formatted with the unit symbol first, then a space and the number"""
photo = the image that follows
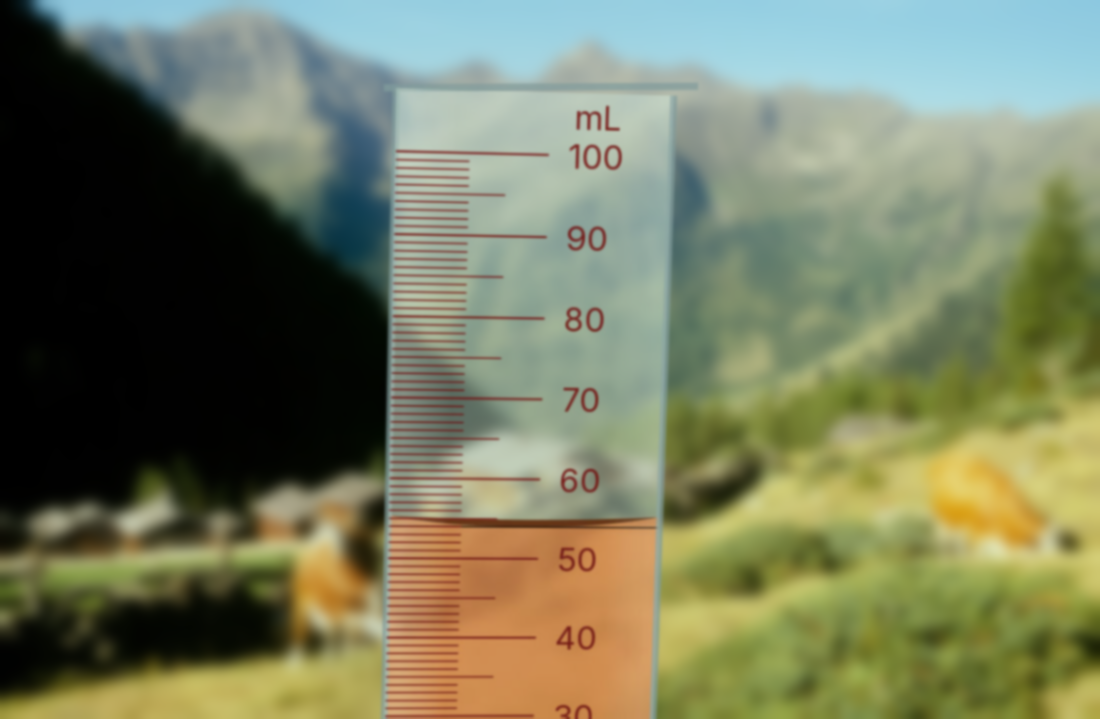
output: mL 54
